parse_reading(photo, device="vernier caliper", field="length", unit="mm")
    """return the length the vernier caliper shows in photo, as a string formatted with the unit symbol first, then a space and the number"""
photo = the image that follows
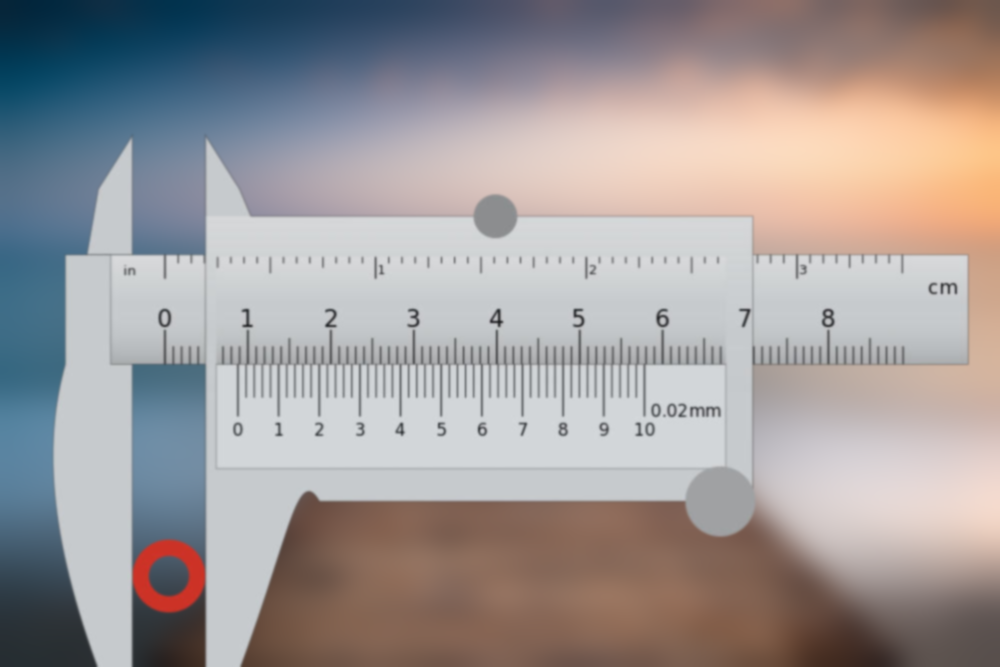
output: mm 8.8
